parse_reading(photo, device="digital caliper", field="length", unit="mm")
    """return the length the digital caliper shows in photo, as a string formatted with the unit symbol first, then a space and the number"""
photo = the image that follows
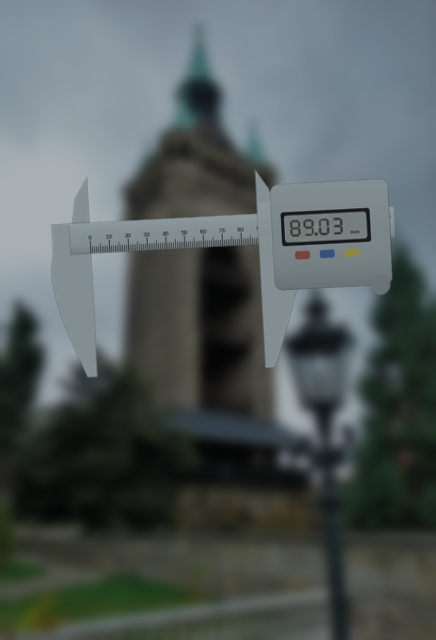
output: mm 89.03
